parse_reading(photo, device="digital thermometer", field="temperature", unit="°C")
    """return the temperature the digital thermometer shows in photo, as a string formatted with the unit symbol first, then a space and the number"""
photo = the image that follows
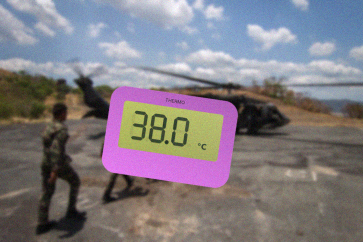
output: °C 38.0
